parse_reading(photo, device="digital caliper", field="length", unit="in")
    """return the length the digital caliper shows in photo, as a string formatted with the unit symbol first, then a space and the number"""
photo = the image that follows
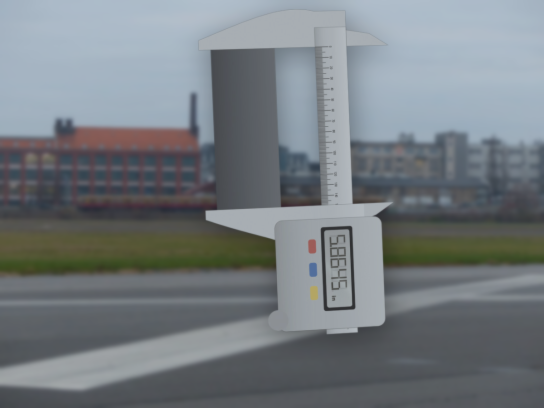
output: in 5.8645
